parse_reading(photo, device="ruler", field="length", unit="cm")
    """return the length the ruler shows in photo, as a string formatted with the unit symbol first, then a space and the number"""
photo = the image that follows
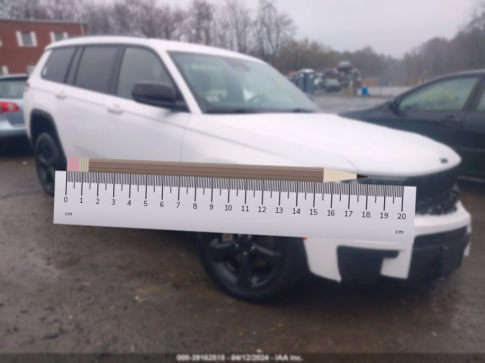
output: cm 18
